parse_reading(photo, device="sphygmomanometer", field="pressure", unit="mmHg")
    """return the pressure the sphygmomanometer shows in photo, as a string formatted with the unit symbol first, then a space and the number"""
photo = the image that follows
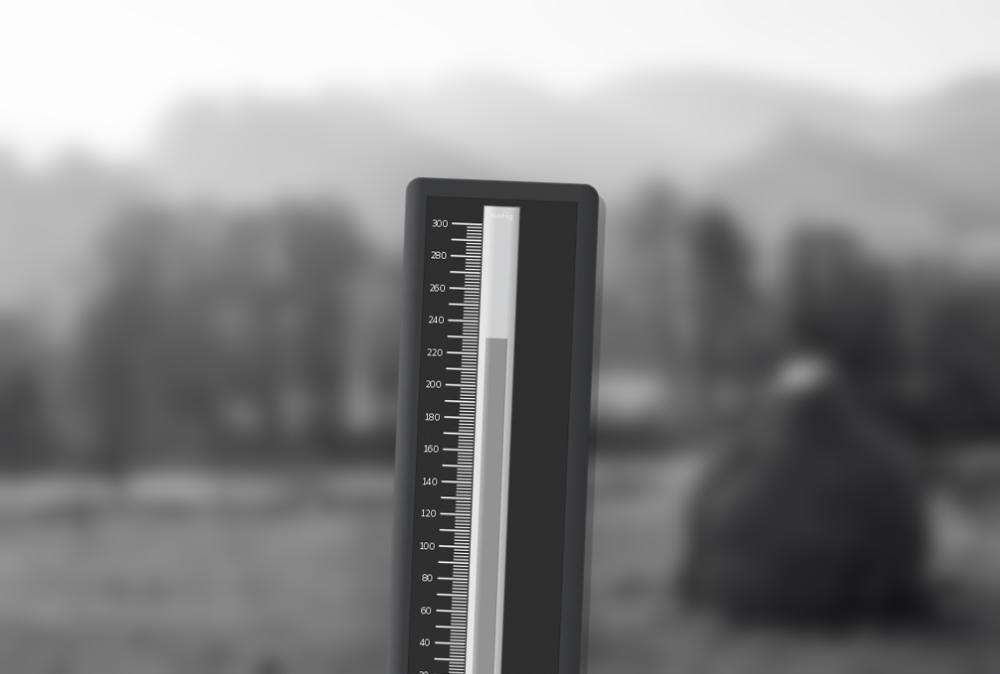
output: mmHg 230
